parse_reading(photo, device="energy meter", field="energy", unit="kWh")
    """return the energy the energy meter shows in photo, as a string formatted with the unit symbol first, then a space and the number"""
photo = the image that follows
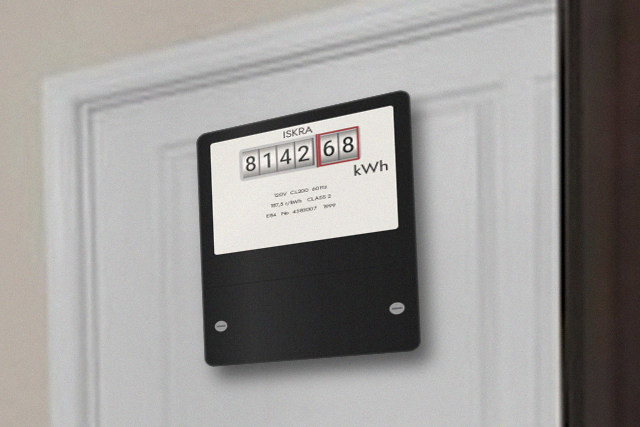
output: kWh 8142.68
